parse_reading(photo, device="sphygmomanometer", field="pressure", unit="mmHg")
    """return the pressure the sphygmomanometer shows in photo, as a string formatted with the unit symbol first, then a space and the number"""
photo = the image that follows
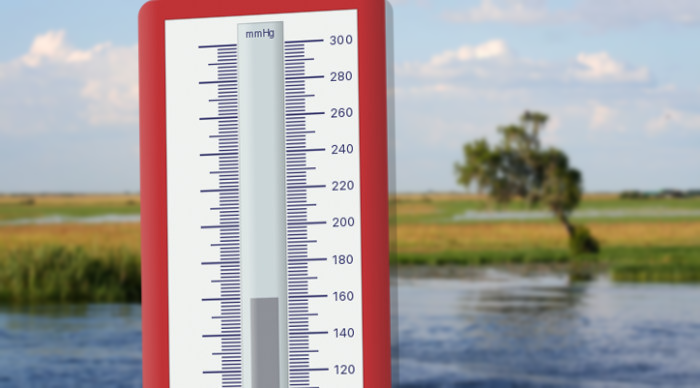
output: mmHg 160
